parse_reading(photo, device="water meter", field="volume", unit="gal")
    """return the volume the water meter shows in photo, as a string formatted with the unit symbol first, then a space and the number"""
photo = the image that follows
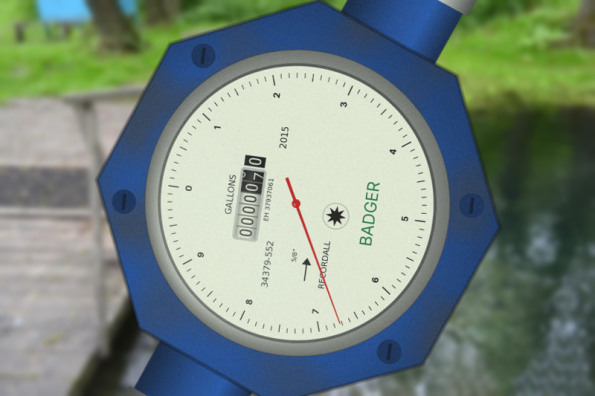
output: gal 66.7
